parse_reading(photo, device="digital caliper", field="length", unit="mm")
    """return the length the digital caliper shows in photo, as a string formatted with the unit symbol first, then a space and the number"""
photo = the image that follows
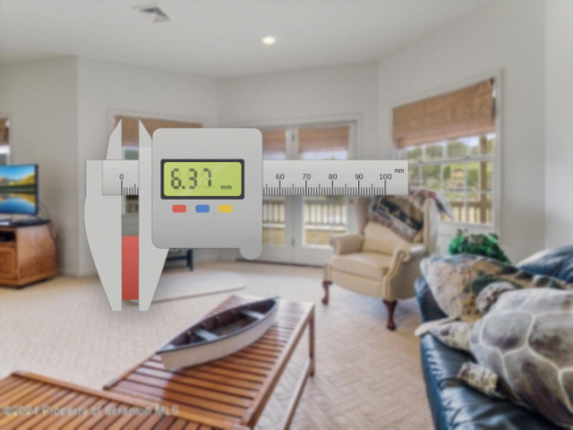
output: mm 6.37
